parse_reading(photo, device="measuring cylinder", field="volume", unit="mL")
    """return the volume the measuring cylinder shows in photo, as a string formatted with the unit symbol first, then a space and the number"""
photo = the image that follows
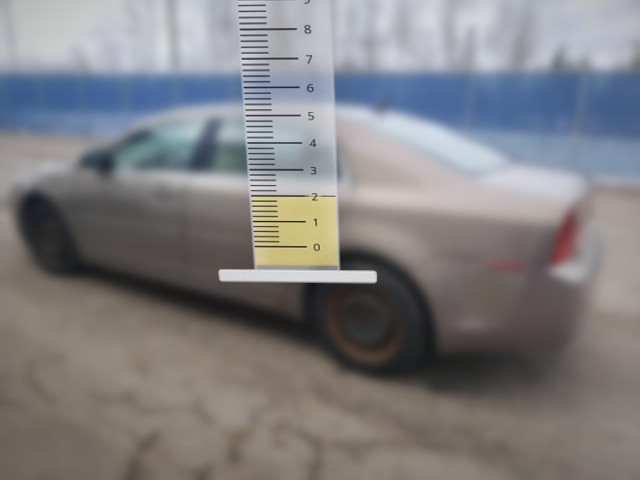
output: mL 2
